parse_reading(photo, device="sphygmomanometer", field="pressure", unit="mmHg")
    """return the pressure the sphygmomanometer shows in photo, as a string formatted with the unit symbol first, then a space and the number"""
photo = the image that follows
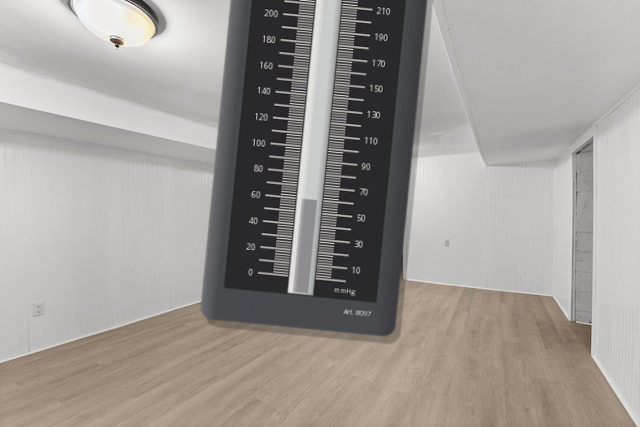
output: mmHg 60
